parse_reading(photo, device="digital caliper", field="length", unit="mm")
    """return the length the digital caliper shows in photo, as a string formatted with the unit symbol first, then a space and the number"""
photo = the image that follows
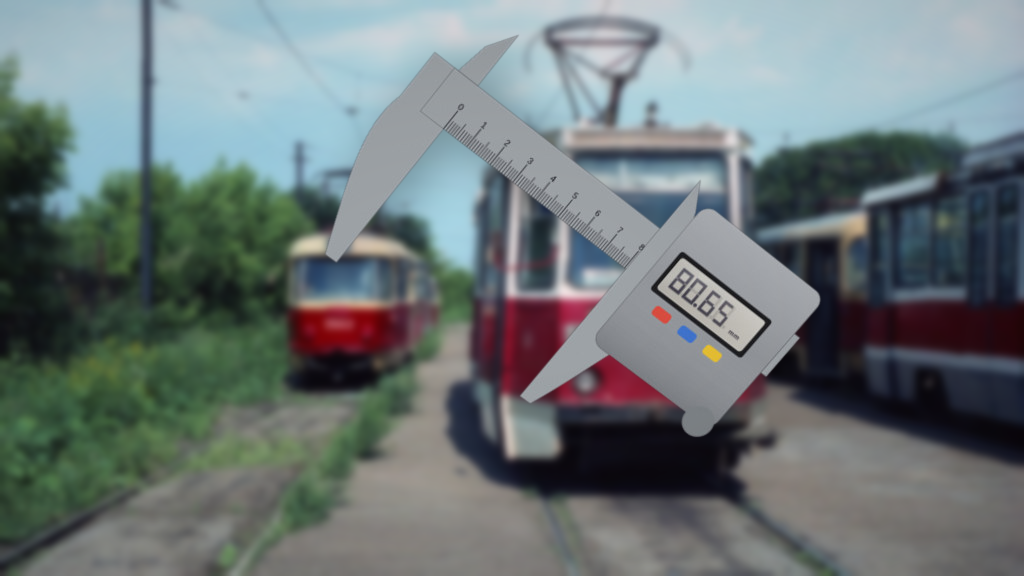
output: mm 80.65
